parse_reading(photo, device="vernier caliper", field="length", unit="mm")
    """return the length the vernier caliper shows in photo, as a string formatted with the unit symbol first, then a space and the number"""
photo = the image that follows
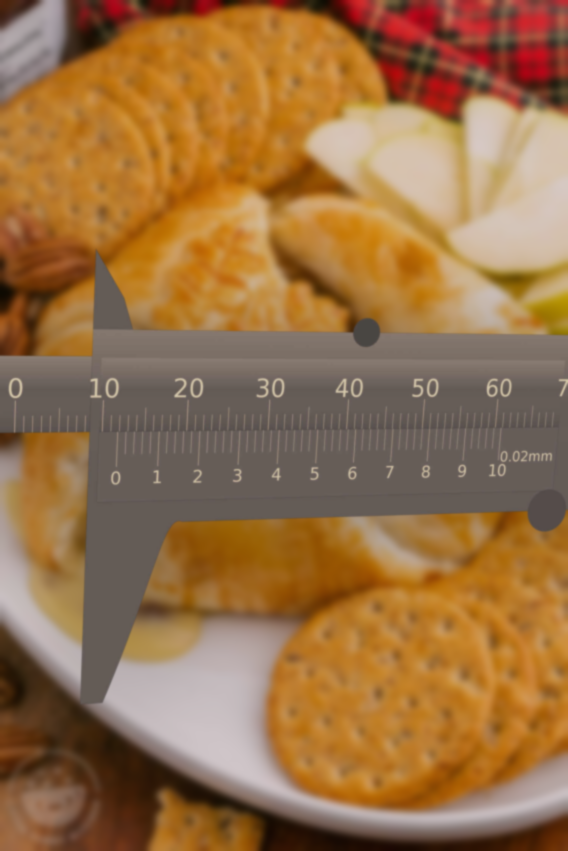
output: mm 11.8
